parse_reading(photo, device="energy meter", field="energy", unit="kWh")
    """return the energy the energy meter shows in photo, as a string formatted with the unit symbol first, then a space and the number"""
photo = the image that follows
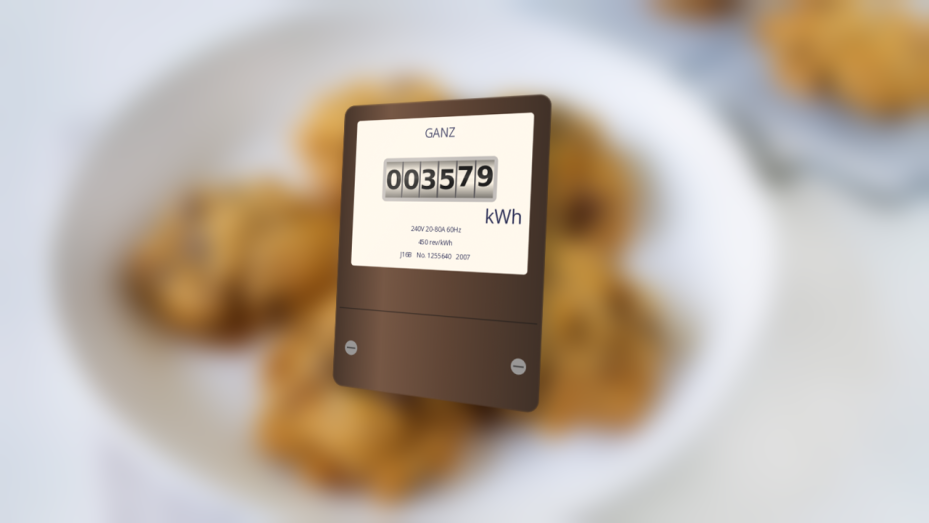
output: kWh 3579
